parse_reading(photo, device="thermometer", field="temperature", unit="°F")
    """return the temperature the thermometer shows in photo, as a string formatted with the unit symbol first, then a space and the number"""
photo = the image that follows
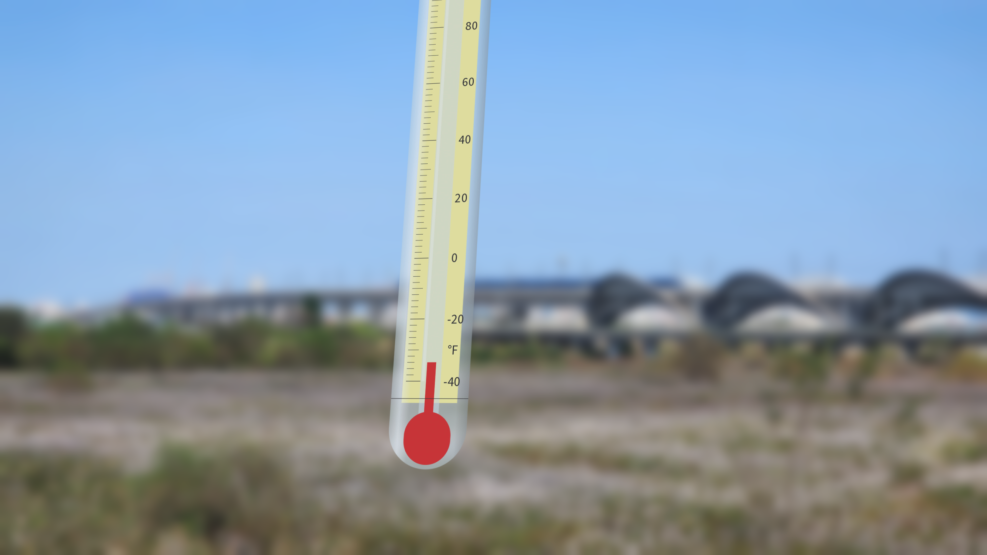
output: °F -34
